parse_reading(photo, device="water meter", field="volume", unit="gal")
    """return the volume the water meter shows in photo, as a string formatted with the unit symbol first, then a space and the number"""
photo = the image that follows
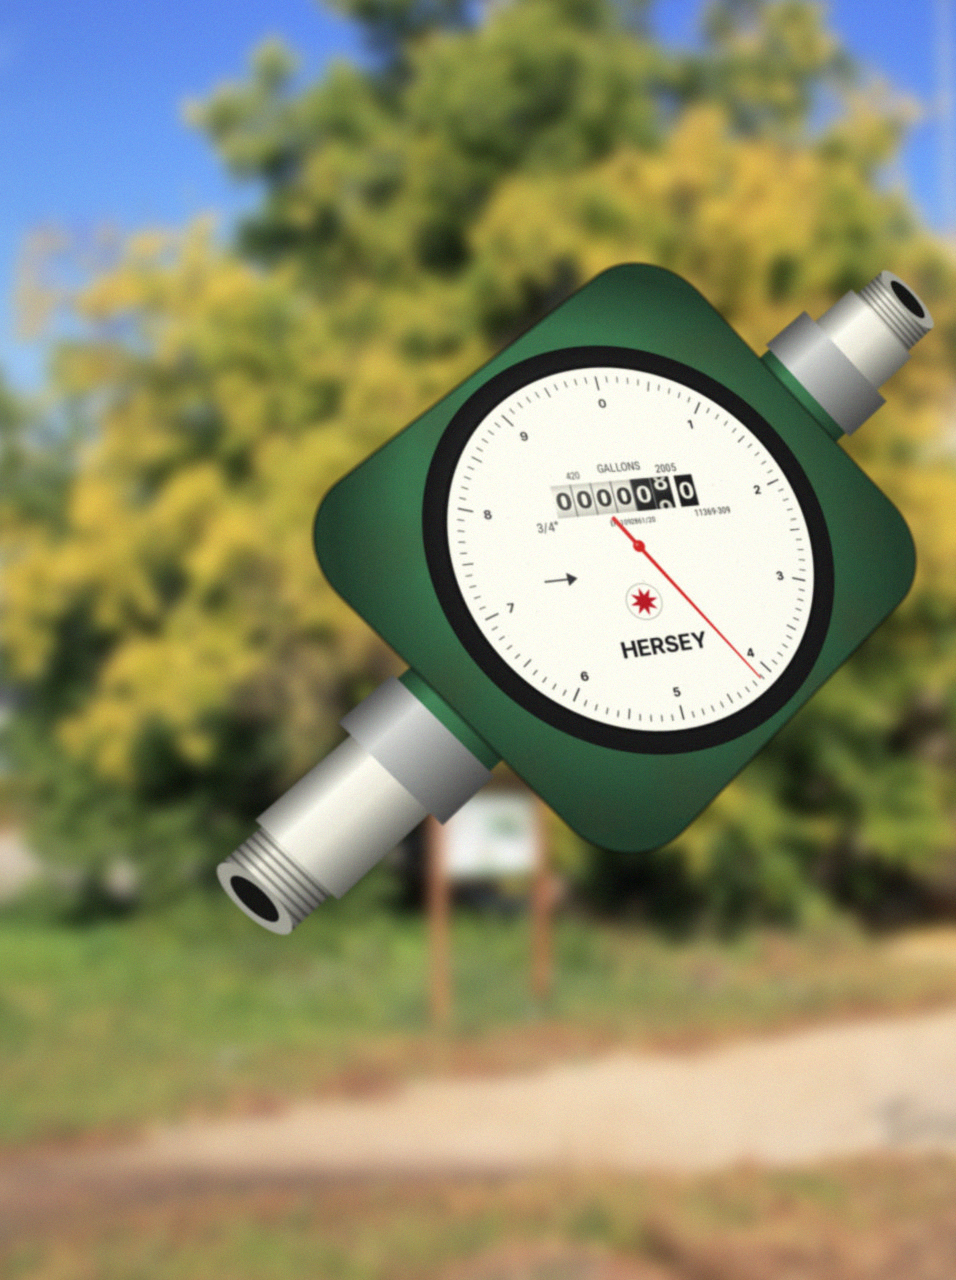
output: gal 84.1
